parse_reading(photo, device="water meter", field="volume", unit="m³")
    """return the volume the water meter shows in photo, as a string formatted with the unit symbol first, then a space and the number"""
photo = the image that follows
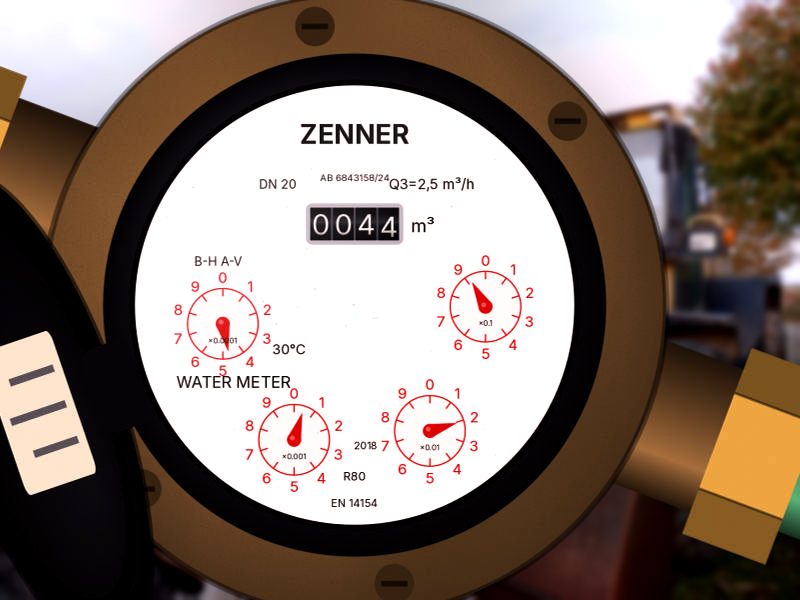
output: m³ 43.9204
